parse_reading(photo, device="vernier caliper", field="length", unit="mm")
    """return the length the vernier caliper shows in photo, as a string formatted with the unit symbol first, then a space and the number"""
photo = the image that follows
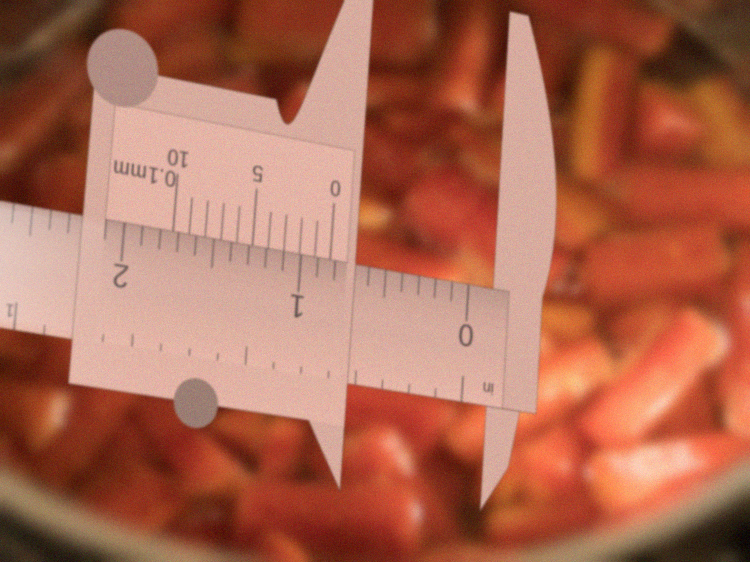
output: mm 8.3
